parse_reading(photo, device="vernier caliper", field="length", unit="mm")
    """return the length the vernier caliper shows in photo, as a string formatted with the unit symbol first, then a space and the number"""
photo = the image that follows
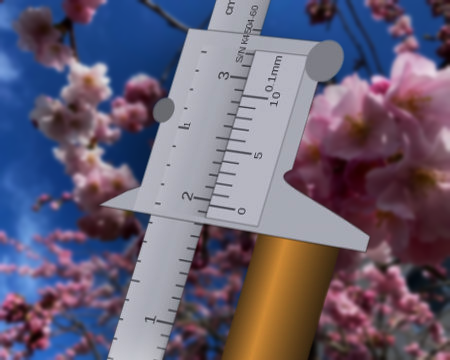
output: mm 19.6
